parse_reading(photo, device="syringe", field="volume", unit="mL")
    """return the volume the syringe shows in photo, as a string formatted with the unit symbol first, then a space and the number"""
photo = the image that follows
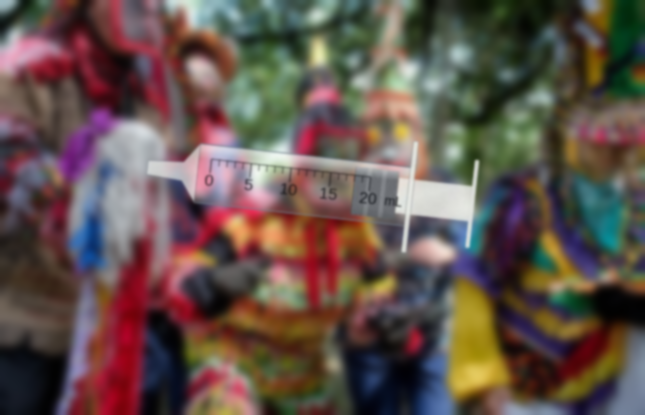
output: mL 18
